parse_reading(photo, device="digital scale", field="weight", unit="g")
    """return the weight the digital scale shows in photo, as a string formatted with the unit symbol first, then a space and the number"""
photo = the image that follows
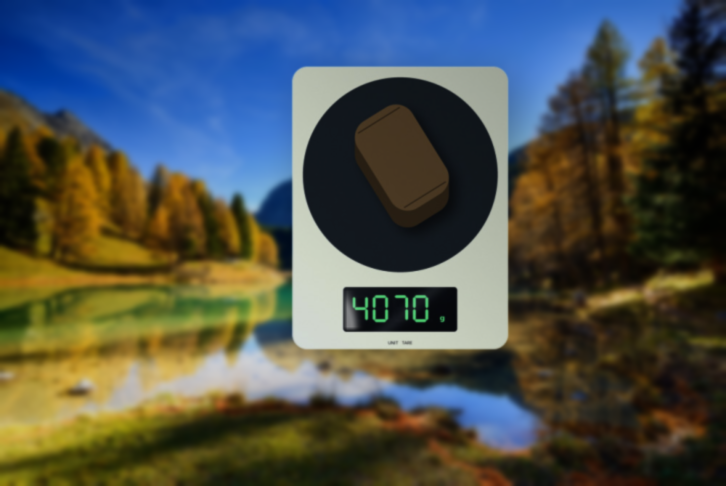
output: g 4070
